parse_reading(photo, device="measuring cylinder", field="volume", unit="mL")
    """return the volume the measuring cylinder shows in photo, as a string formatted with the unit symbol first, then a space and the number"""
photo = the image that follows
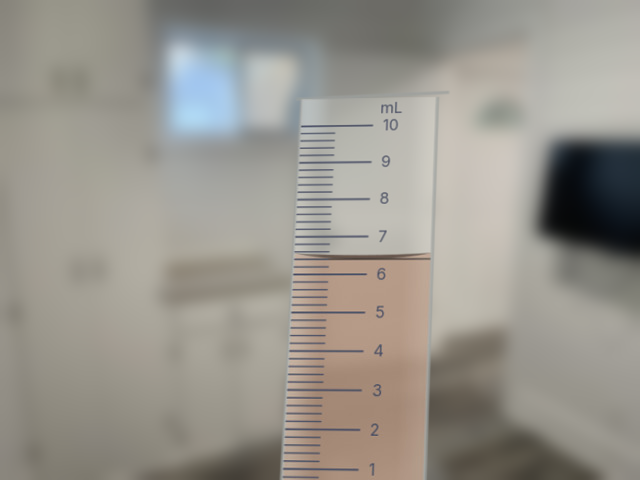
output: mL 6.4
